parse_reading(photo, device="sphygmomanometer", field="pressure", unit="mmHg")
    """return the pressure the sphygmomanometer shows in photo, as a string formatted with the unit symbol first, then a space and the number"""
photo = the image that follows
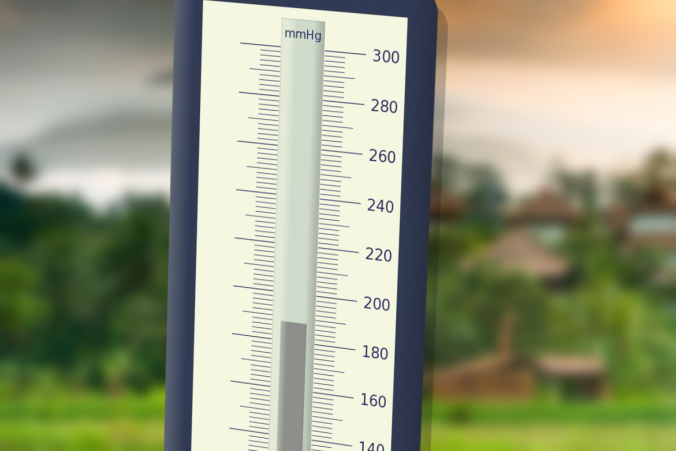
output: mmHg 188
